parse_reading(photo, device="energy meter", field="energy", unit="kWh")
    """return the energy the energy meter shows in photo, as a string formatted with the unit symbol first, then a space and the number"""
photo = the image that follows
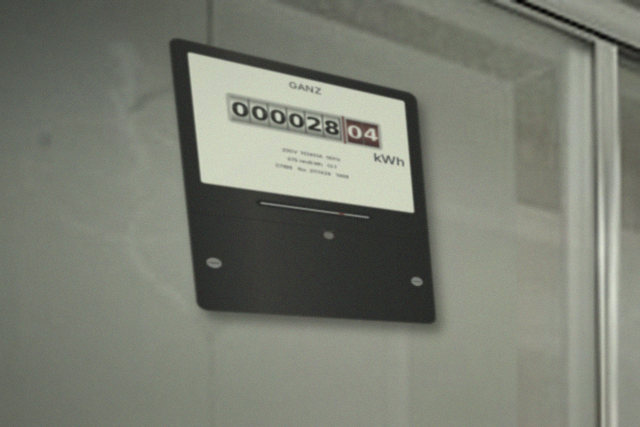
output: kWh 28.04
